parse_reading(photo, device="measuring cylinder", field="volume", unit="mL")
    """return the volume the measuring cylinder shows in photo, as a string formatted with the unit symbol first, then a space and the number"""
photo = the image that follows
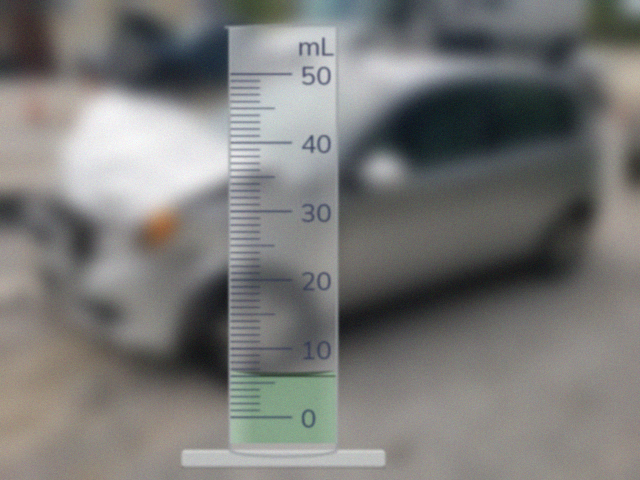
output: mL 6
